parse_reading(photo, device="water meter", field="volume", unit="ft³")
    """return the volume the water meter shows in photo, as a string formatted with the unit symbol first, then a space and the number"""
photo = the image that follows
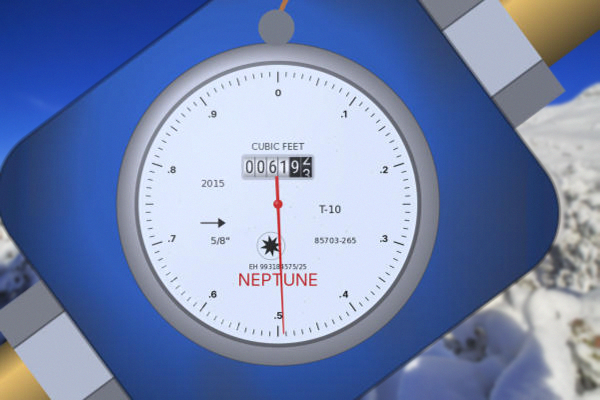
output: ft³ 6192.49
